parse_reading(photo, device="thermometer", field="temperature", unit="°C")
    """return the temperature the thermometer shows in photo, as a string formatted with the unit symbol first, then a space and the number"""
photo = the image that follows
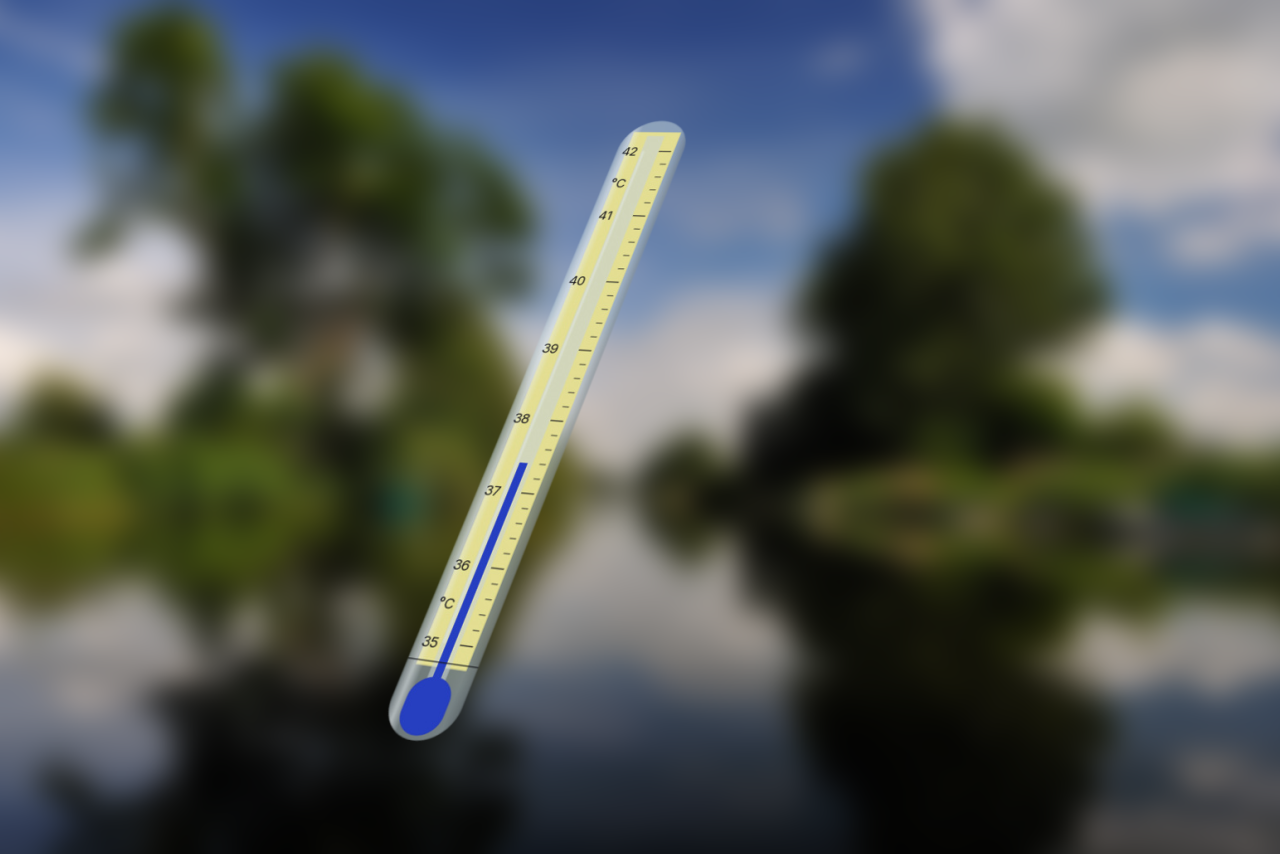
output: °C 37.4
